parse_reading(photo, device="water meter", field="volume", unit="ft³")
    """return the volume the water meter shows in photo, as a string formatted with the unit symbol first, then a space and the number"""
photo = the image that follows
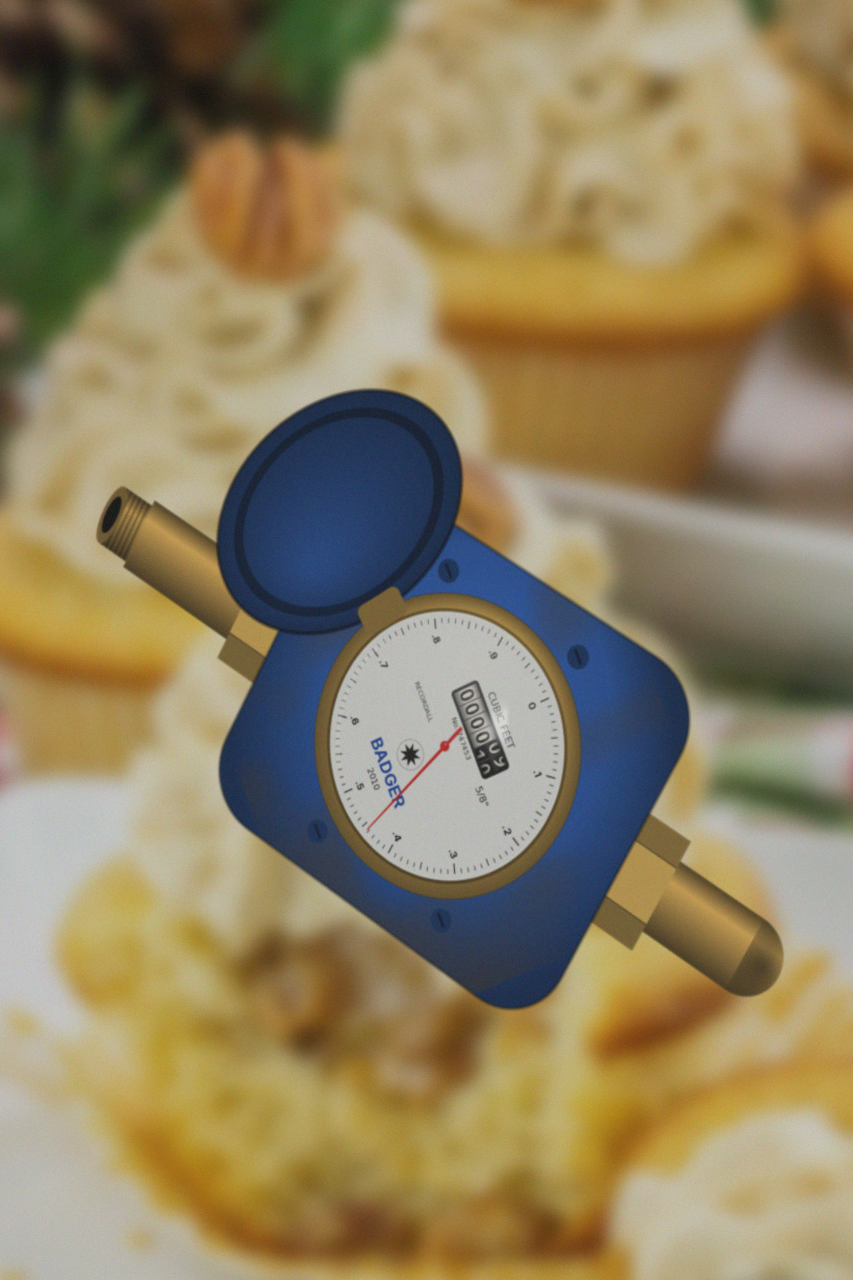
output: ft³ 9.44
